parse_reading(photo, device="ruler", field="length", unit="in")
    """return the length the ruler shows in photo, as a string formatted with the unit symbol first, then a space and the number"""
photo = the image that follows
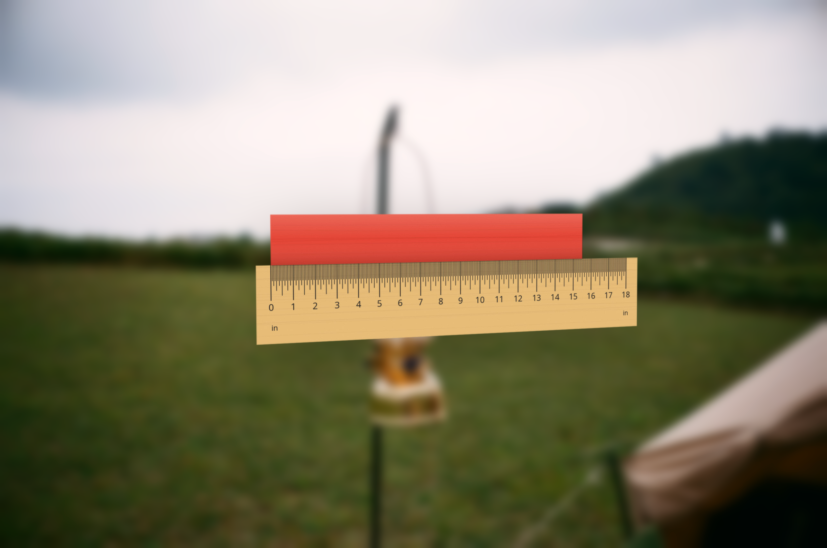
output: in 15.5
